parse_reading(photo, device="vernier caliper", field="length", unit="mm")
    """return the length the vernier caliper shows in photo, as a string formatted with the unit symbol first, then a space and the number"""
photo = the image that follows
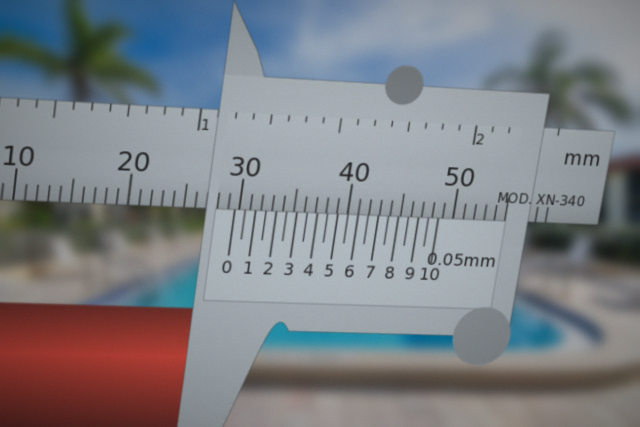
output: mm 29.6
